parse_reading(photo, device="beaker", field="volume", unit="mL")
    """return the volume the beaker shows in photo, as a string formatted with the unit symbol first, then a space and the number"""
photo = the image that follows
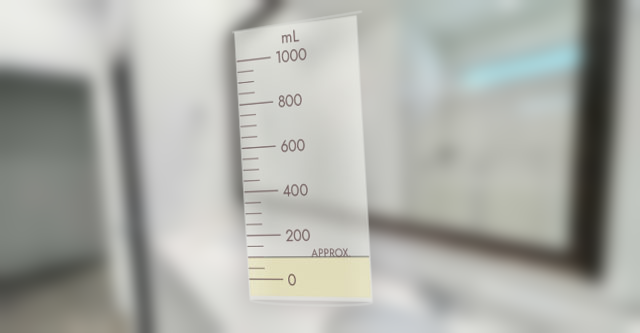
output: mL 100
